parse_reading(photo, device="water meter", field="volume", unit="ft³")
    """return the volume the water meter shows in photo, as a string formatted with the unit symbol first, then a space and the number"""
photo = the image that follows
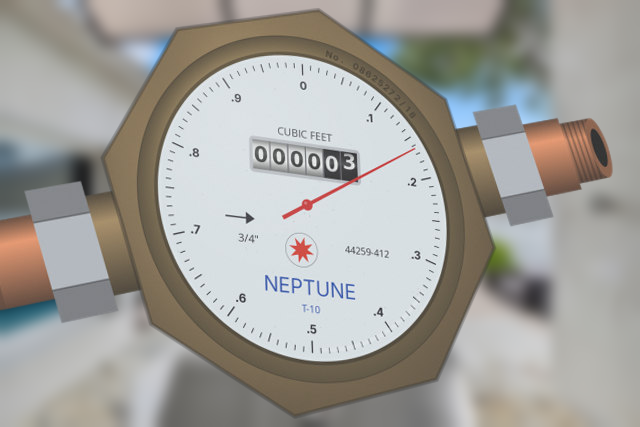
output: ft³ 3.16
